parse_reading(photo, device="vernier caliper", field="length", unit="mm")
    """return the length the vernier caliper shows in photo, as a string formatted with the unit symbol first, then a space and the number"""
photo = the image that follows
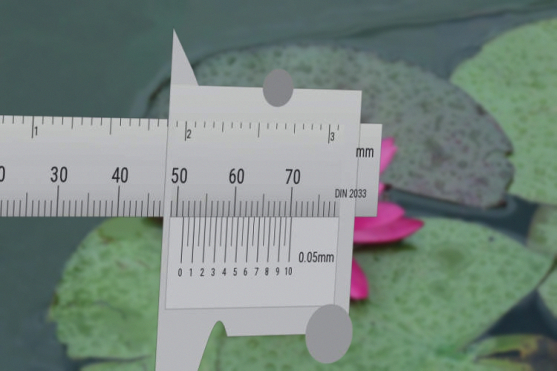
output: mm 51.2
